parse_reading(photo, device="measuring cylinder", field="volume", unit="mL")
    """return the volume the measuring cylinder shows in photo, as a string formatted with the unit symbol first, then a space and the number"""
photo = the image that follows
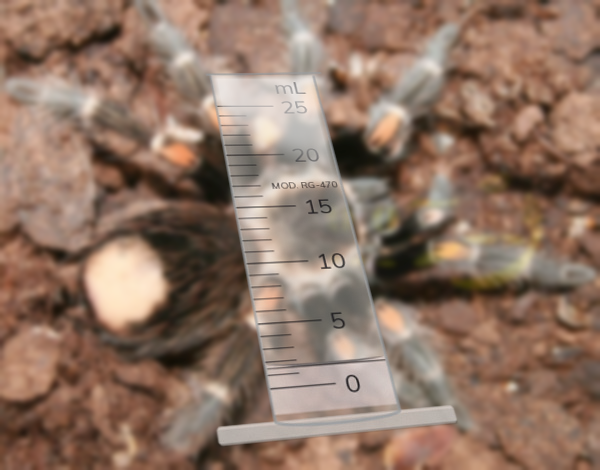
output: mL 1.5
